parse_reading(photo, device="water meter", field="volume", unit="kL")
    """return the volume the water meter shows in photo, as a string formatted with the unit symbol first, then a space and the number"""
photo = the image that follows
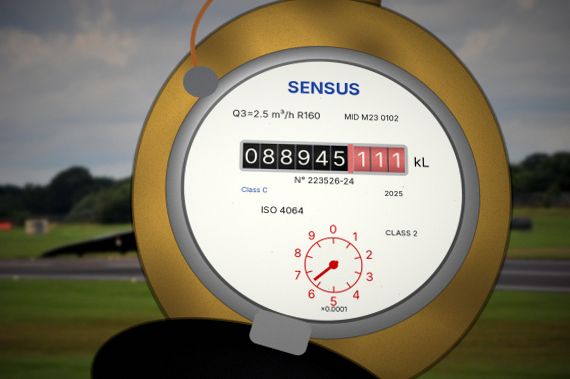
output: kL 88945.1116
